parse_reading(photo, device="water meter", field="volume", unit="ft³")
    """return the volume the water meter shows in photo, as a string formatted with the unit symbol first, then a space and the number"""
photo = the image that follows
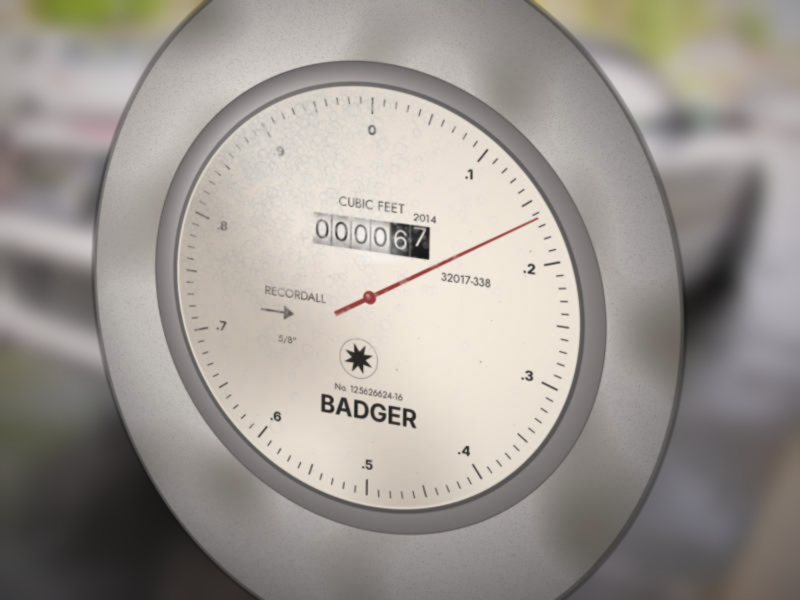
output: ft³ 67.16
